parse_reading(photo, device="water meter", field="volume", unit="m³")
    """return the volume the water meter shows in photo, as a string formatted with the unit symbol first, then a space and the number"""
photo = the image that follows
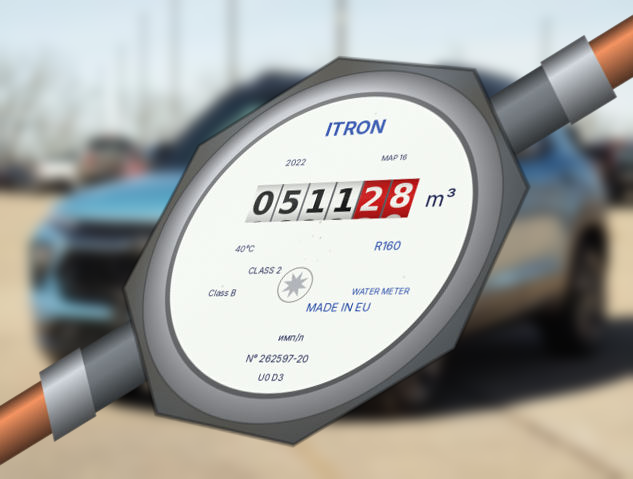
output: m³ 511.28
